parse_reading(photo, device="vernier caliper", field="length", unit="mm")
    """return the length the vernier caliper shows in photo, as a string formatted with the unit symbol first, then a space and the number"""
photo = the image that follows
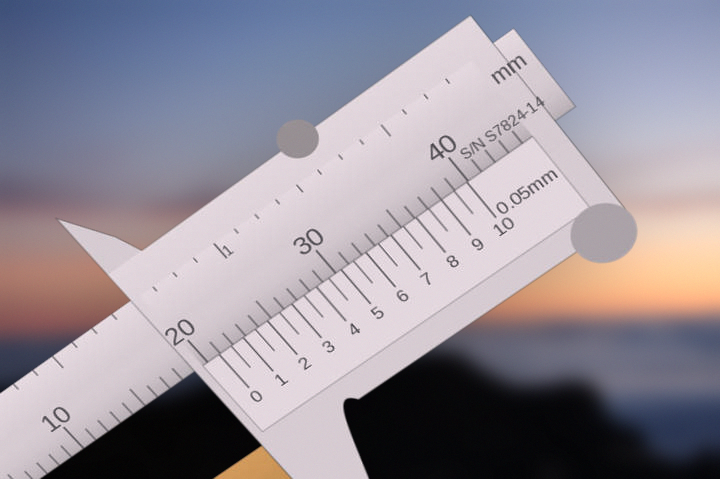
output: mm 20.9
